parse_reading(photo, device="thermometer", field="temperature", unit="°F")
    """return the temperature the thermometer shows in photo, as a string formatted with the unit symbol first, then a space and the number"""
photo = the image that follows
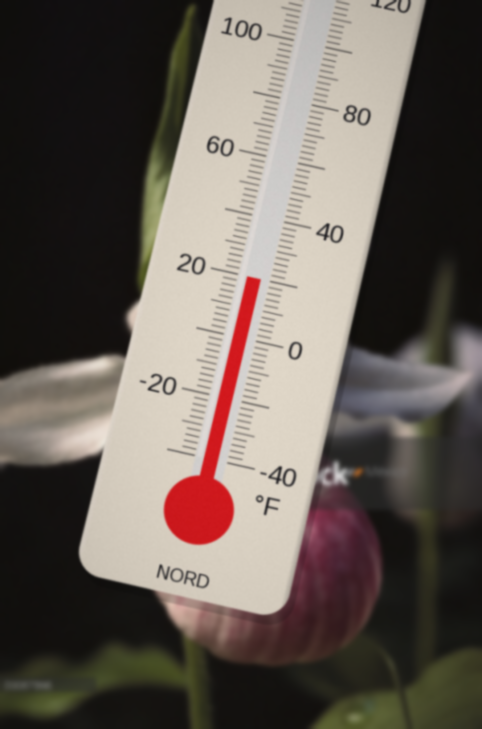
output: °F 20
